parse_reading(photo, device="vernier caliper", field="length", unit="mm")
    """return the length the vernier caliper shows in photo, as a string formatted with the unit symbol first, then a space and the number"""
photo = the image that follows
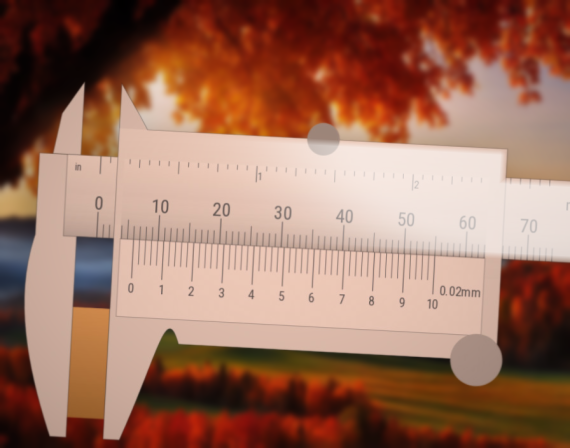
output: mm 6.0
